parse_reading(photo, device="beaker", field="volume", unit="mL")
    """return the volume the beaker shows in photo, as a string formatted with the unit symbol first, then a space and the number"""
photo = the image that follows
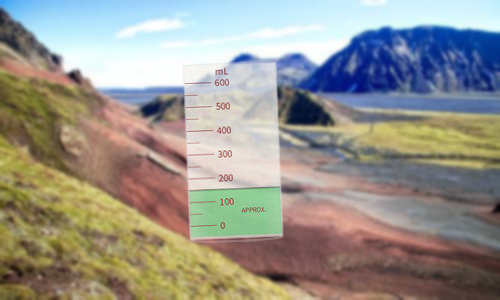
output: mL 150
